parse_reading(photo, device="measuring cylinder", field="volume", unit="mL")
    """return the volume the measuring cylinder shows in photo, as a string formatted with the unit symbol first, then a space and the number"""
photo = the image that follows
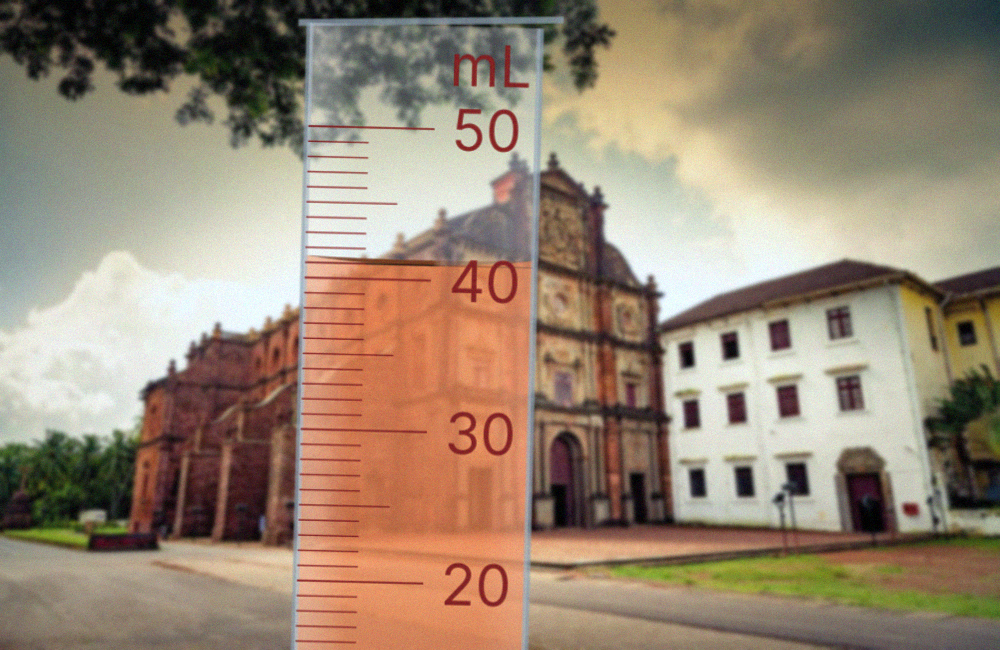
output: mL 41
